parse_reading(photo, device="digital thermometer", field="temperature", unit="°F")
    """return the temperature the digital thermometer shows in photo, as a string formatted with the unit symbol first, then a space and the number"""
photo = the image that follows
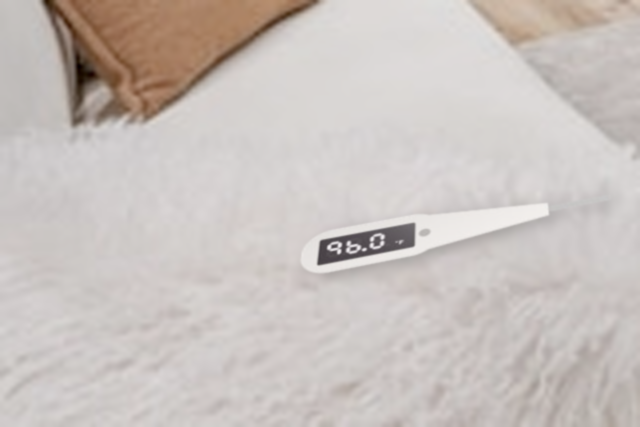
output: °F 96.0
